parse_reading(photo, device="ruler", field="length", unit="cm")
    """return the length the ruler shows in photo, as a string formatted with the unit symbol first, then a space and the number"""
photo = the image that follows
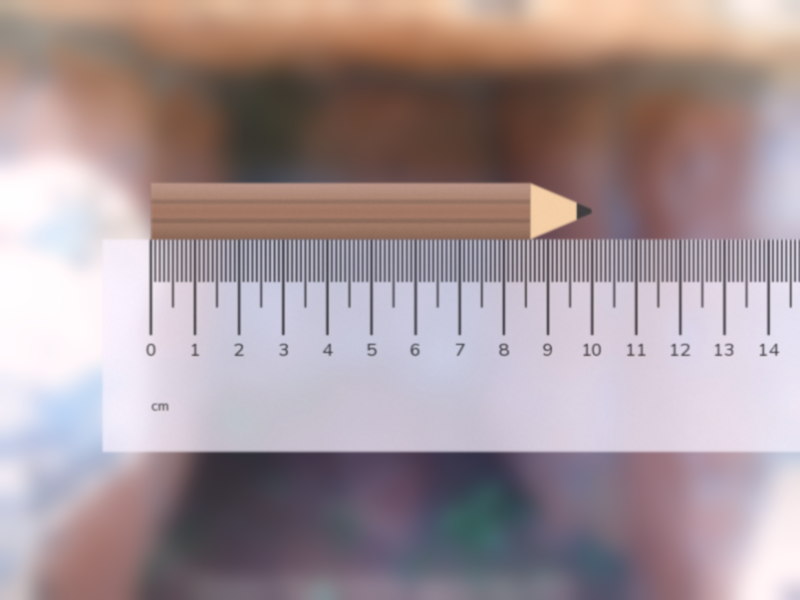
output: cm 10
